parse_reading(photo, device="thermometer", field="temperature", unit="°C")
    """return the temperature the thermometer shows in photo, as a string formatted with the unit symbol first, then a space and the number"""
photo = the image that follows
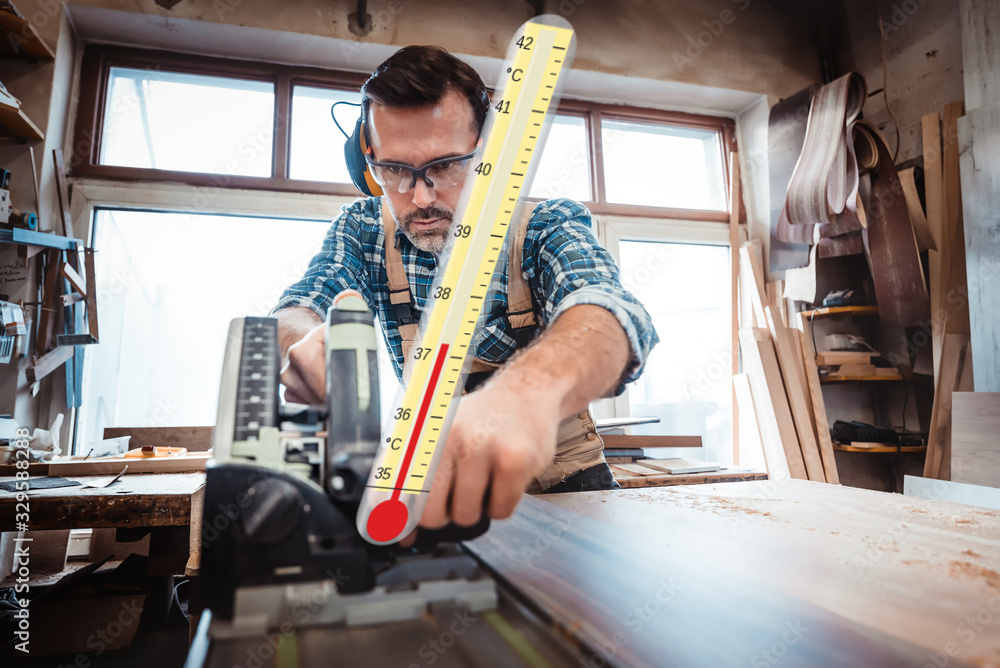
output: °C 37.2
